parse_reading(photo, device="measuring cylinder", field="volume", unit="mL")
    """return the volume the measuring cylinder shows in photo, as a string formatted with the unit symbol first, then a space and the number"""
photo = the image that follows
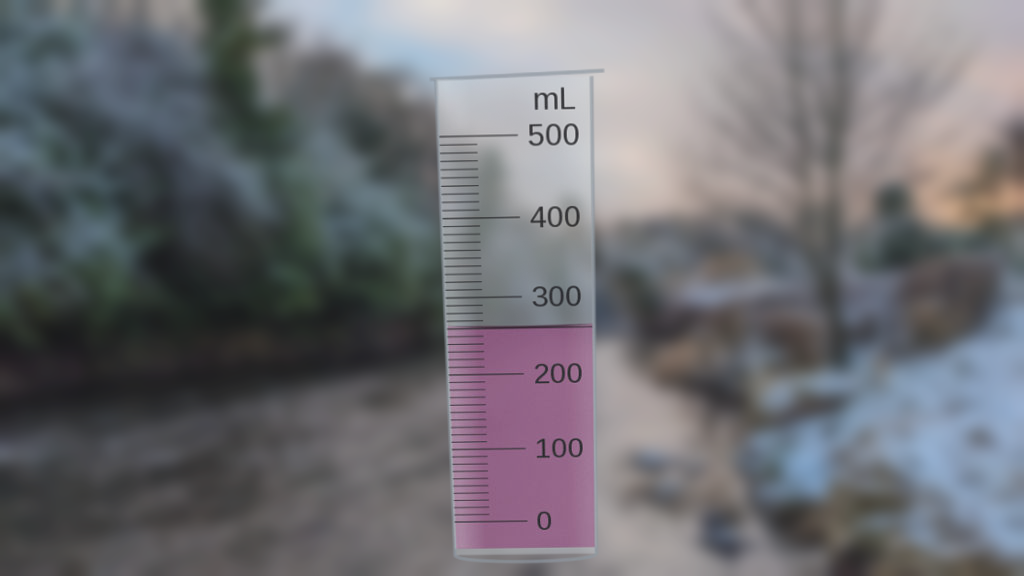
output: mL 260
